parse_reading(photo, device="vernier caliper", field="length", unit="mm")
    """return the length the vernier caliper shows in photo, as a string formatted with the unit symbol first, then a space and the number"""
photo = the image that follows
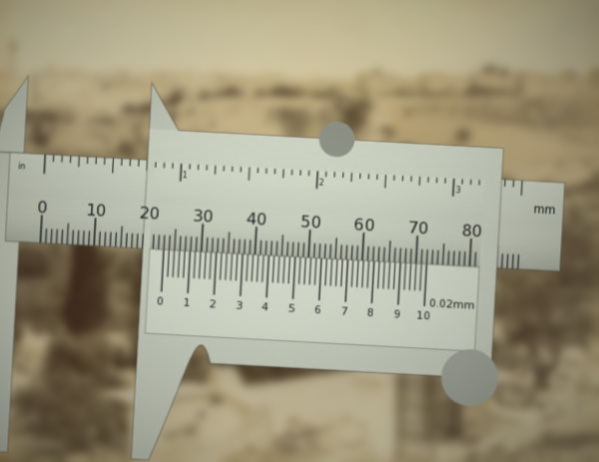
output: mm 23.0
